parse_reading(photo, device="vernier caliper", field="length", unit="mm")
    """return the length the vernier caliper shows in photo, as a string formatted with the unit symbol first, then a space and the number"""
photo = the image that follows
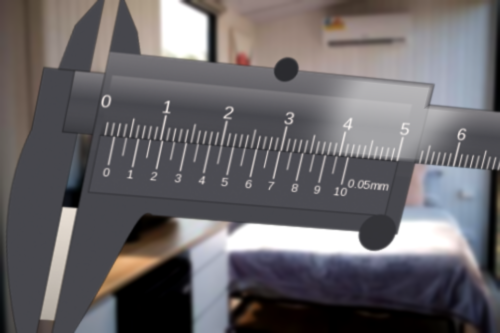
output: mm 2.5
